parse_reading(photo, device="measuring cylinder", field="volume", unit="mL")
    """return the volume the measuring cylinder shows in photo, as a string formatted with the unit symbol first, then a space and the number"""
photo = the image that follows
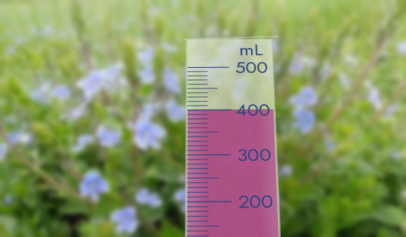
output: mL 400
